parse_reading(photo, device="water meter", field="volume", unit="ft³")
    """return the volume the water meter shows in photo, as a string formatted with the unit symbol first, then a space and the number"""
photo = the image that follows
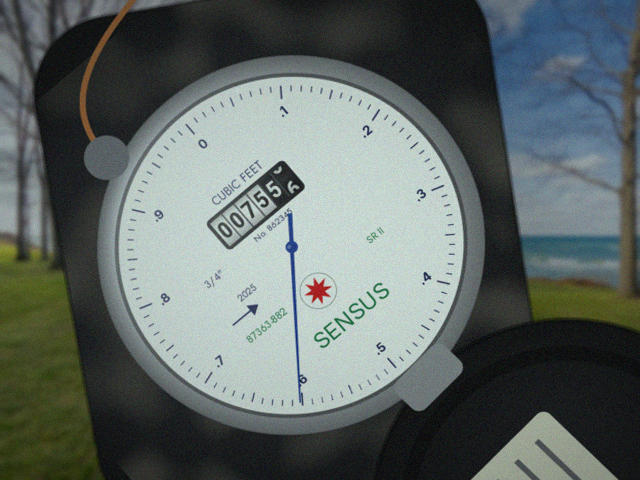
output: ft³ 7555.60
